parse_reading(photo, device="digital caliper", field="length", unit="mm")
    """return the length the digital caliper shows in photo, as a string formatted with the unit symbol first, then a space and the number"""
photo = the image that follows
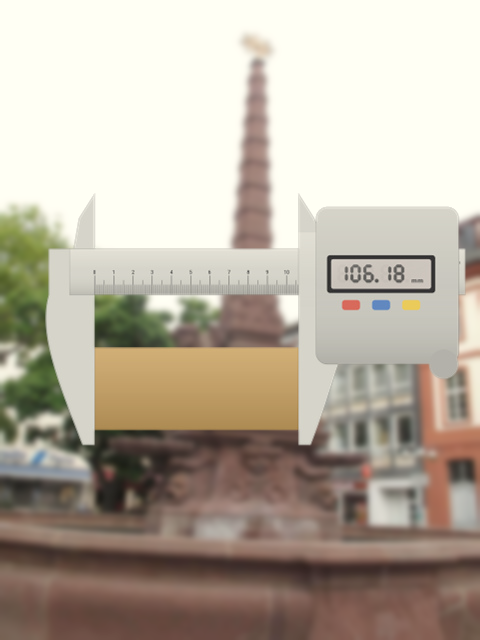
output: mm 106.18
